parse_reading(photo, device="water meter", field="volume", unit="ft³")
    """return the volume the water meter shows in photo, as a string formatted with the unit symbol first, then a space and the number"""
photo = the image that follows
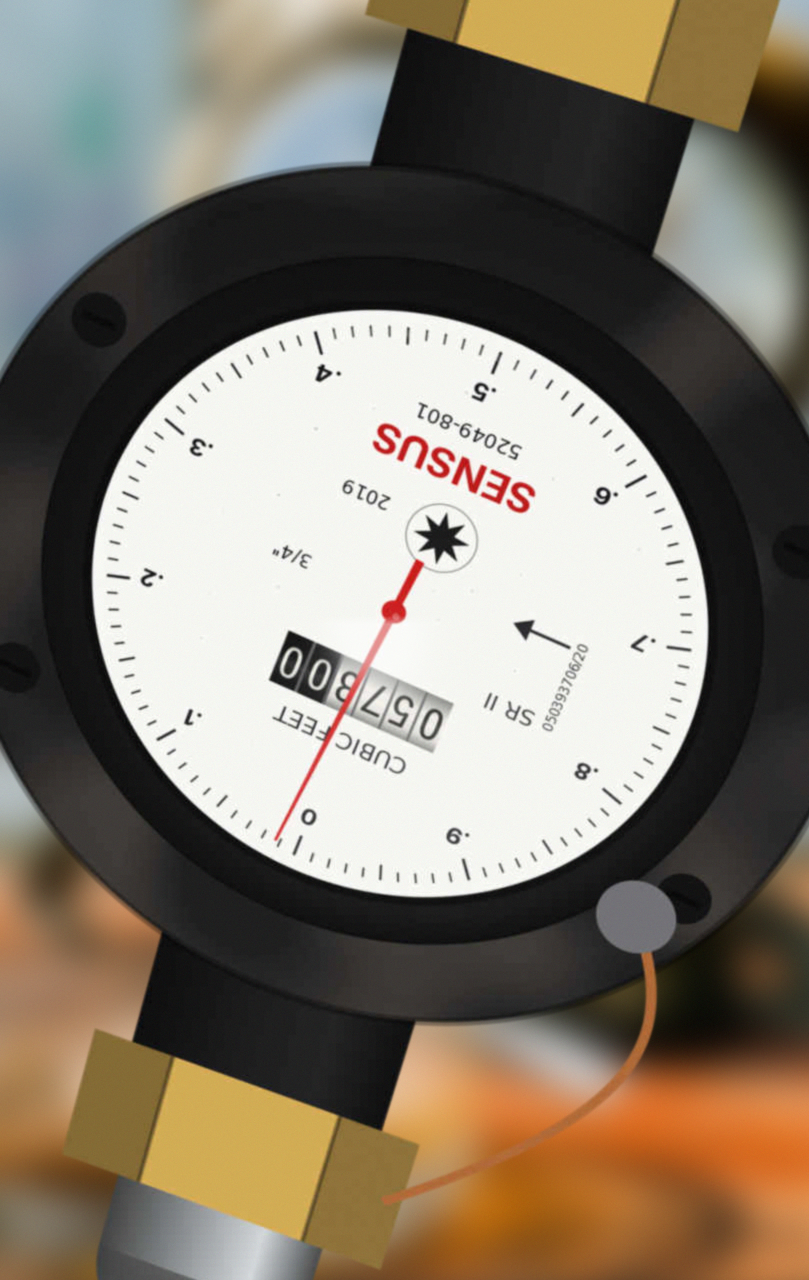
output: ft³ 57300.01
